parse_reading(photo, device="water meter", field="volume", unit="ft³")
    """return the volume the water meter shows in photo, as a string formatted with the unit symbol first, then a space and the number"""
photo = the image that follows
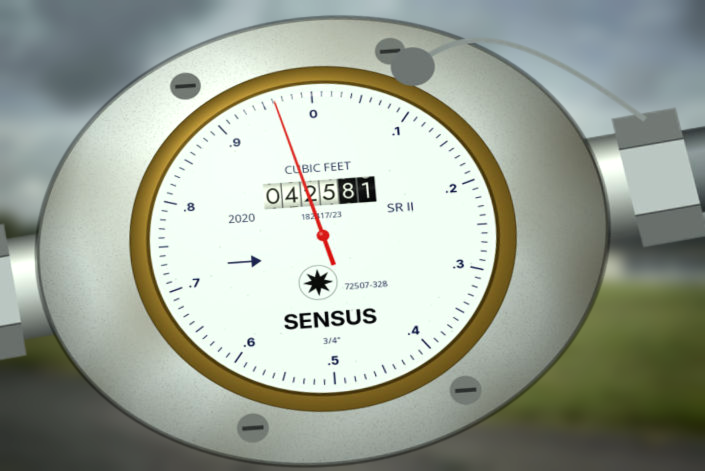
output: ft³ 42580.96
